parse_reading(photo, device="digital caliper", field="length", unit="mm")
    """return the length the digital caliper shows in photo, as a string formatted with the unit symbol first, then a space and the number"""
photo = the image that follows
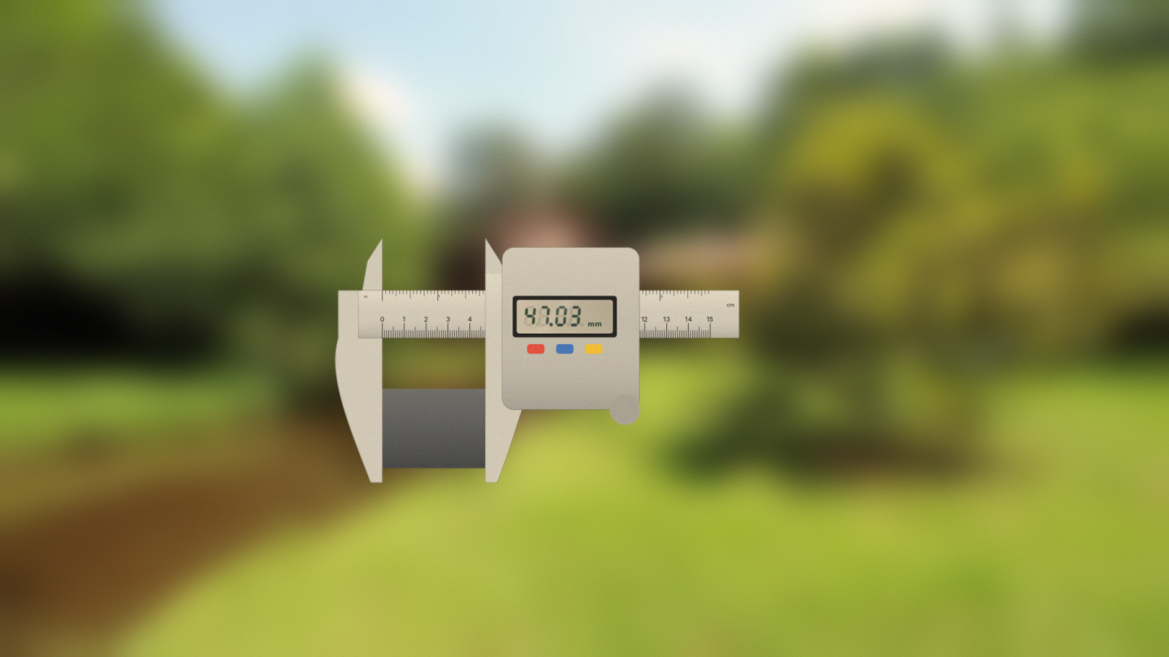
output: mm 47.03
